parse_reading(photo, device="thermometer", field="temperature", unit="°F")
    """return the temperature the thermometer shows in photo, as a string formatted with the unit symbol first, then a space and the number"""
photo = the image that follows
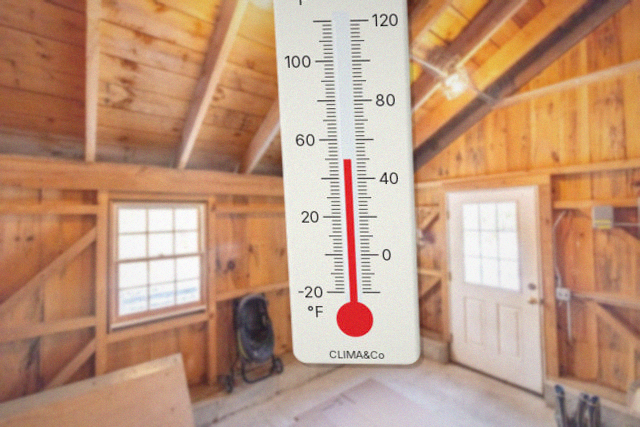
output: °F 50
